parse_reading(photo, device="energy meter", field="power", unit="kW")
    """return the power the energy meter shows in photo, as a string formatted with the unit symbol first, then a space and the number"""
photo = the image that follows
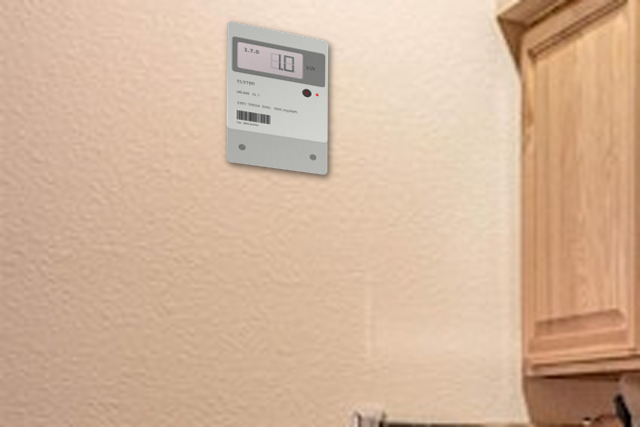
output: kW 1.0
